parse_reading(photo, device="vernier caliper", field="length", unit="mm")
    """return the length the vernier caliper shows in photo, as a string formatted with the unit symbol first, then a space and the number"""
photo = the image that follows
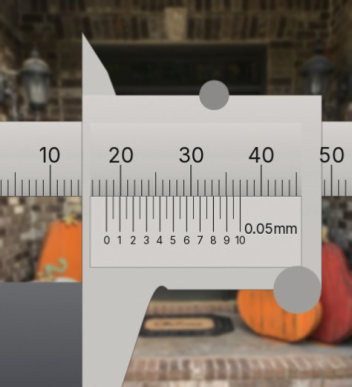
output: mm 18.0
